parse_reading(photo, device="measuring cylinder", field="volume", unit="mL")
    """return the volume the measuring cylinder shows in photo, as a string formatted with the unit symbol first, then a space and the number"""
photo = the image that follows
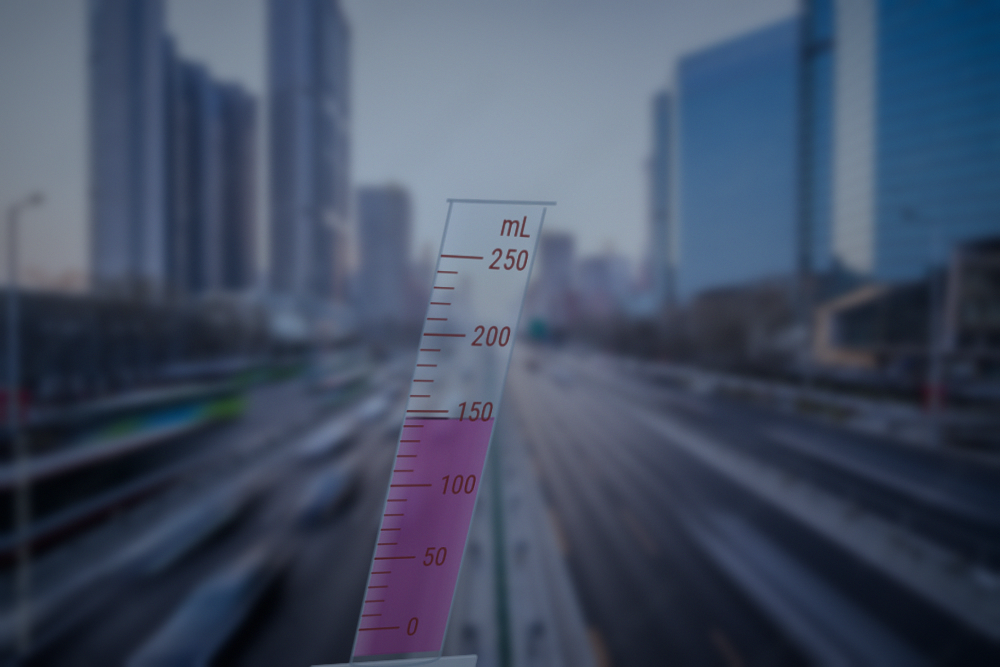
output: mL 145
